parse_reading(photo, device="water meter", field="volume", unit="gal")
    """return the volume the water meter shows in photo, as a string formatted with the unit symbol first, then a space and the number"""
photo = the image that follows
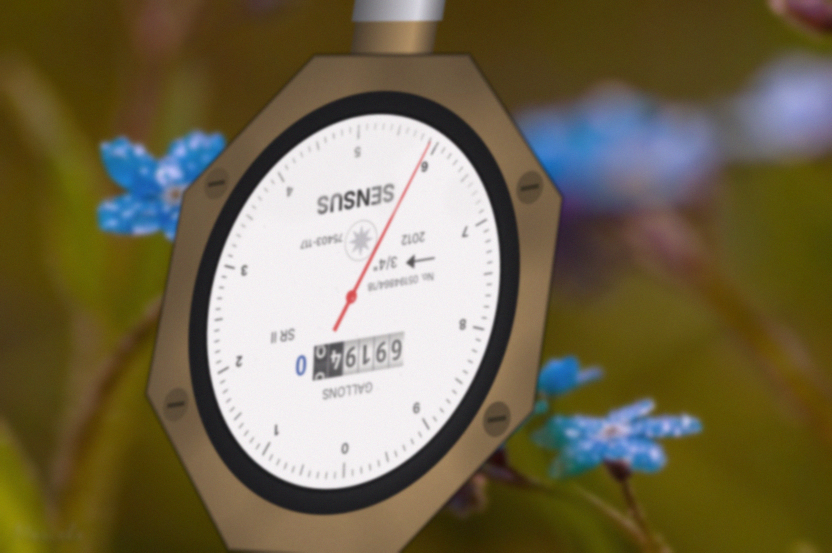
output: gal 6919485.9
